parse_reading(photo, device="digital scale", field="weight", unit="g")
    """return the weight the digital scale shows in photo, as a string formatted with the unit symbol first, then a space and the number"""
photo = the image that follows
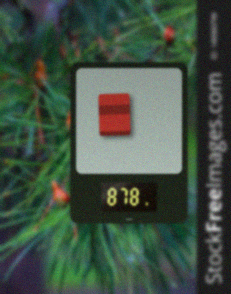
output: g 878
